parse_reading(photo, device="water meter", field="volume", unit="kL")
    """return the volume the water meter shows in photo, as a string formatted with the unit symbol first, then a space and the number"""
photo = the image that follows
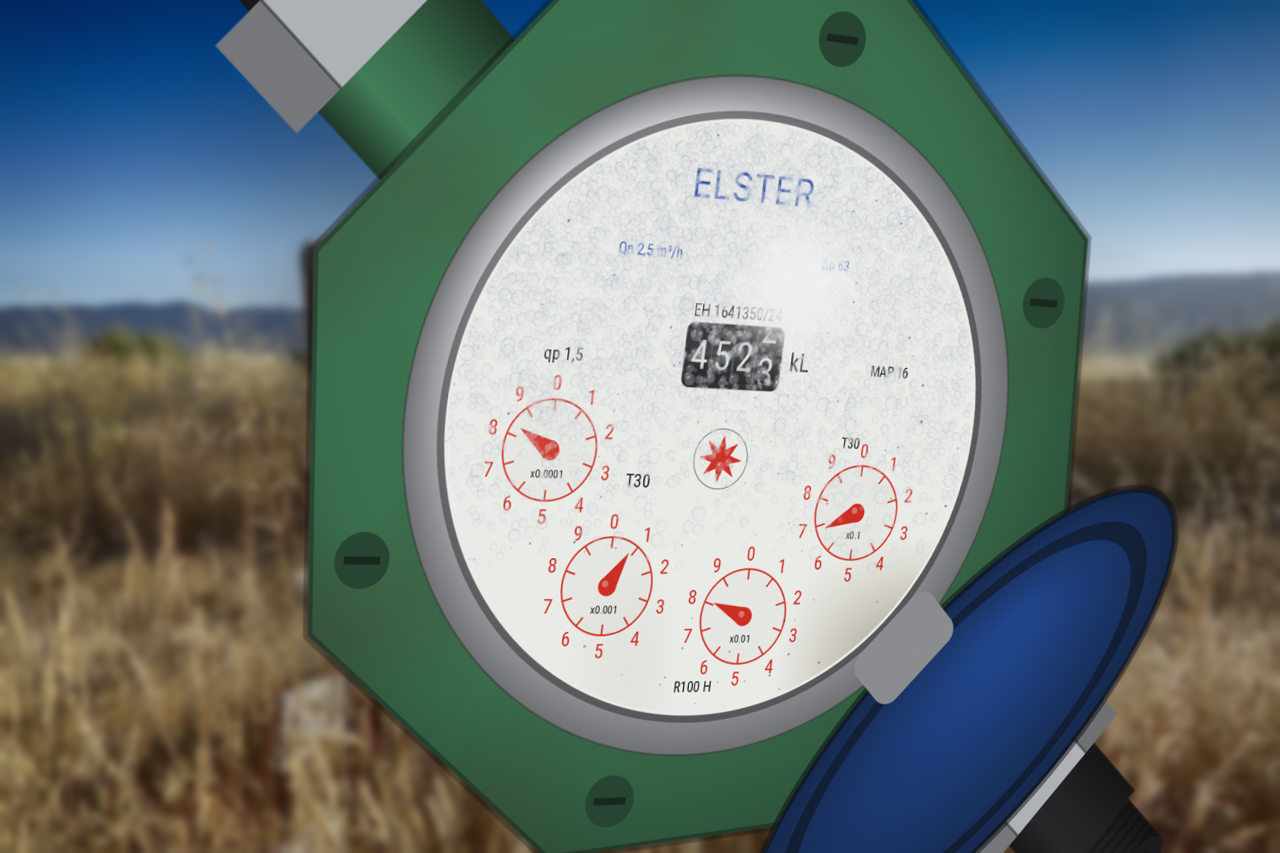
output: kL 4522.6808
